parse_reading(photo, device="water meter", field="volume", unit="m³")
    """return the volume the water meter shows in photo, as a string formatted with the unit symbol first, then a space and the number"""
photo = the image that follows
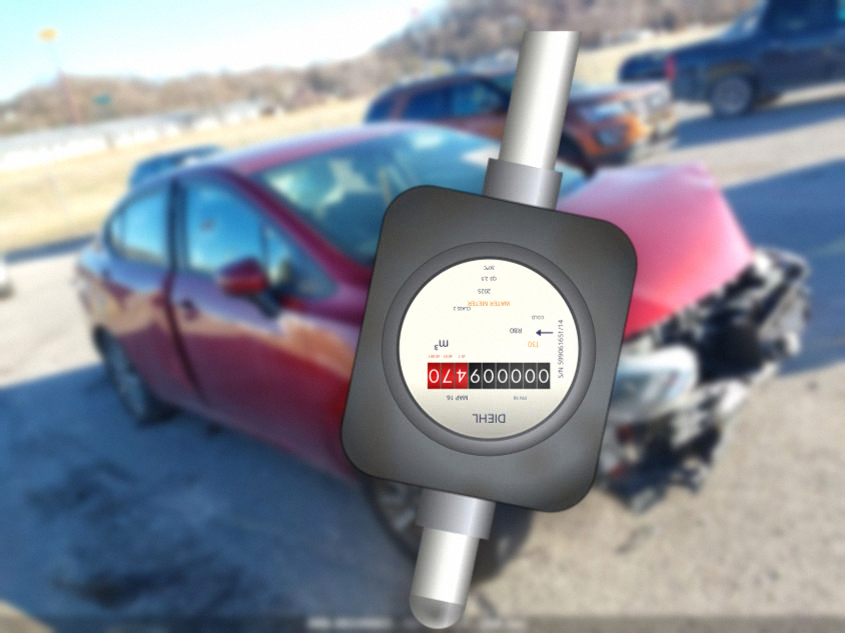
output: m³ 9.470
